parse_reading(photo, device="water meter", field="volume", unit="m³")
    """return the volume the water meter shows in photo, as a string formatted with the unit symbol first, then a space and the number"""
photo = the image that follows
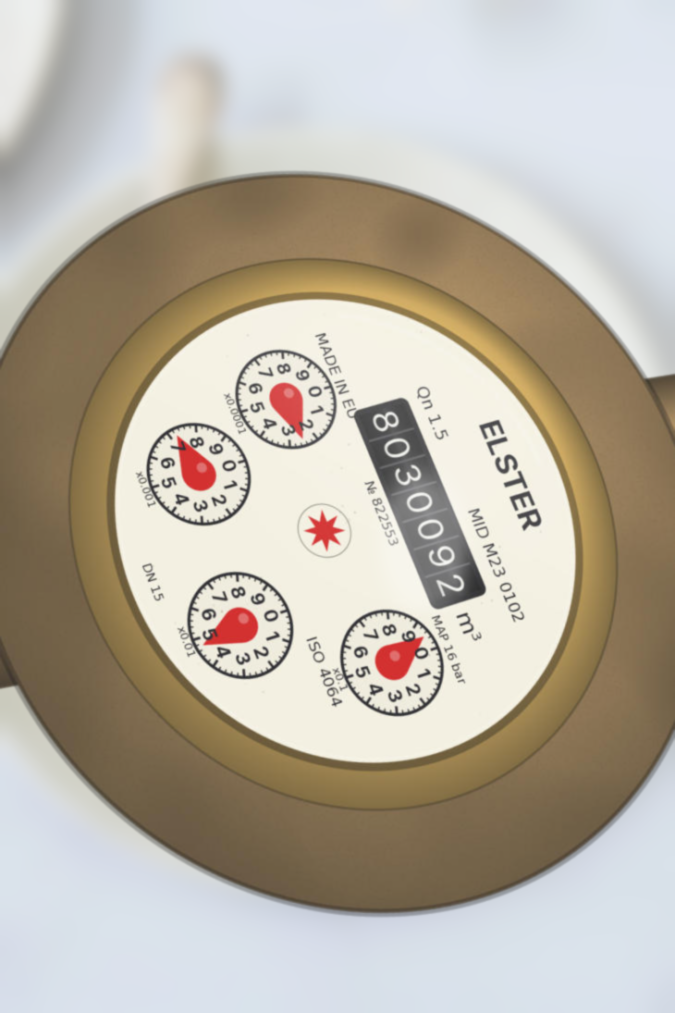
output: m³ 8030091.9472
